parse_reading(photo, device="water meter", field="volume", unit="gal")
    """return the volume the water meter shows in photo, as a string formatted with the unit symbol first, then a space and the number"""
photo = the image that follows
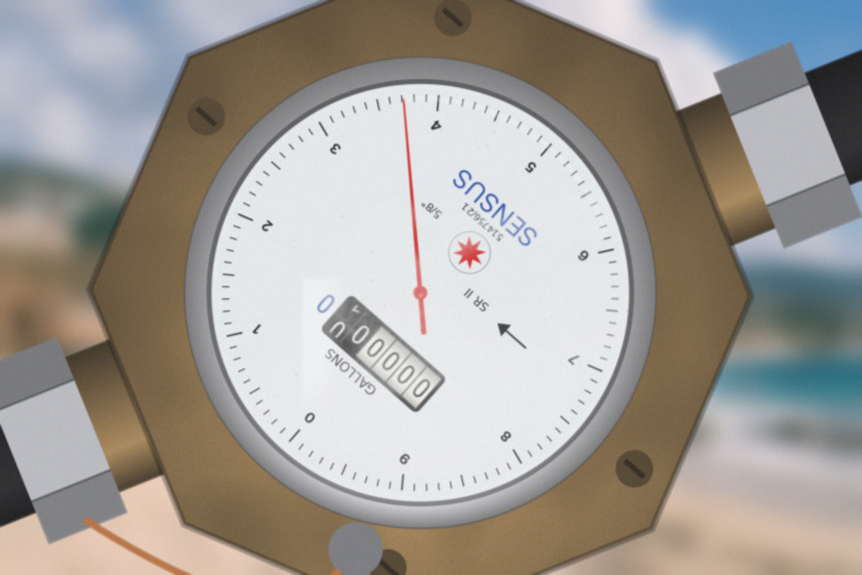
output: gal 3.7
